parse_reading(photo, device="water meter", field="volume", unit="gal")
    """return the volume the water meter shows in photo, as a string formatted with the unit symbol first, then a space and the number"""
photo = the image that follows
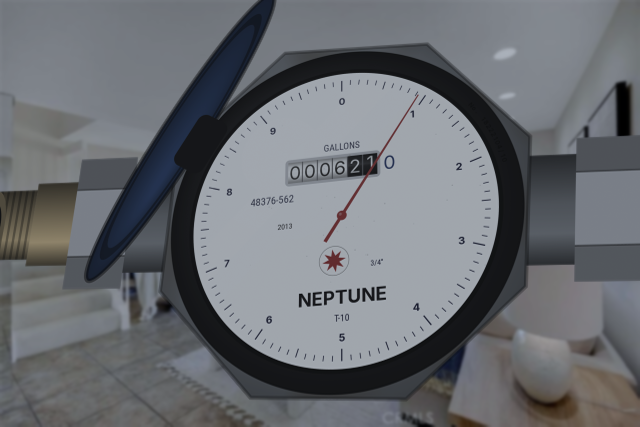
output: gal 6210.9
